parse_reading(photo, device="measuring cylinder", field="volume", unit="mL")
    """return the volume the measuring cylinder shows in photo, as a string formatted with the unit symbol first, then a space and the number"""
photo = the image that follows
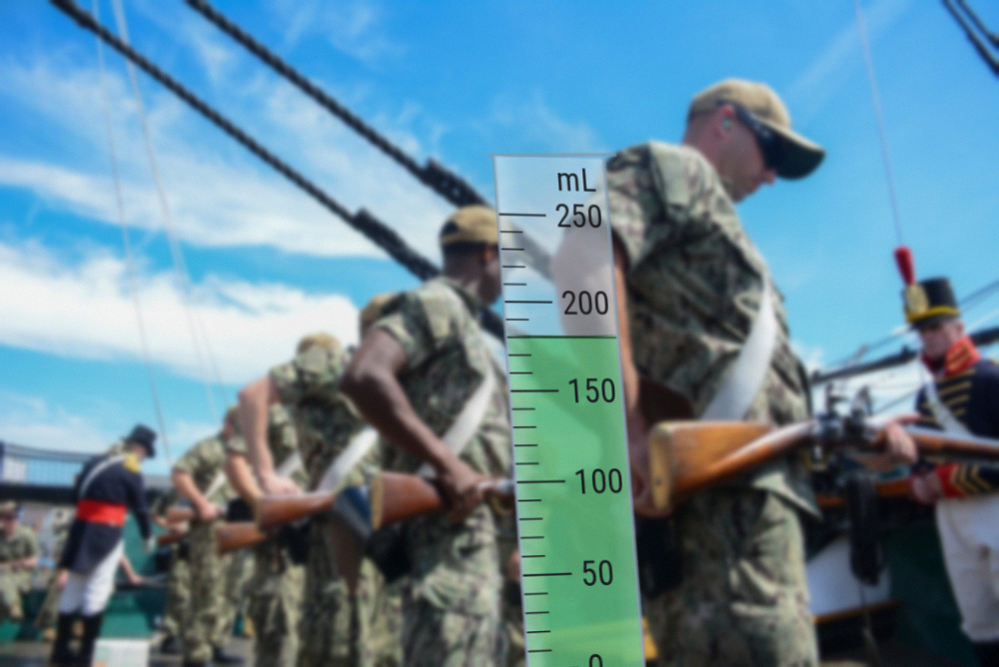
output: mL 180
